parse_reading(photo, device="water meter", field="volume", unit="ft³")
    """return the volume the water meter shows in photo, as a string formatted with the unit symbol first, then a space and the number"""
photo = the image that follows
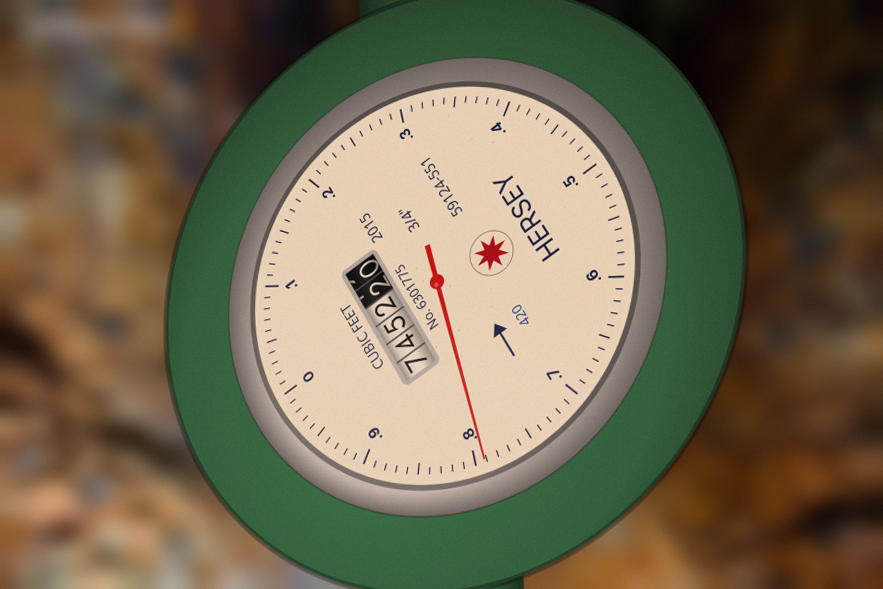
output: ft³ 745219.79
